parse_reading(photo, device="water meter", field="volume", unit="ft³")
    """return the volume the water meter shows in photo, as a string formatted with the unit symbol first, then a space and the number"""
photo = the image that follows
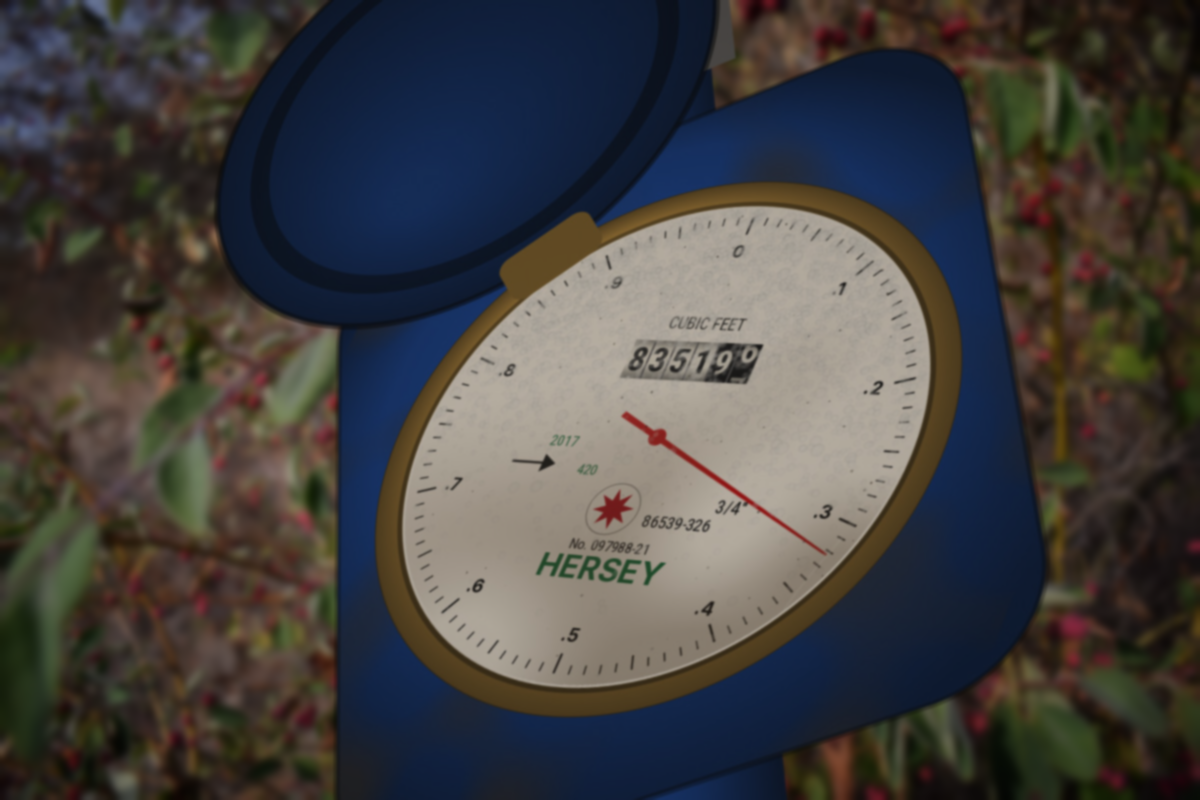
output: ft³ 835196.32
